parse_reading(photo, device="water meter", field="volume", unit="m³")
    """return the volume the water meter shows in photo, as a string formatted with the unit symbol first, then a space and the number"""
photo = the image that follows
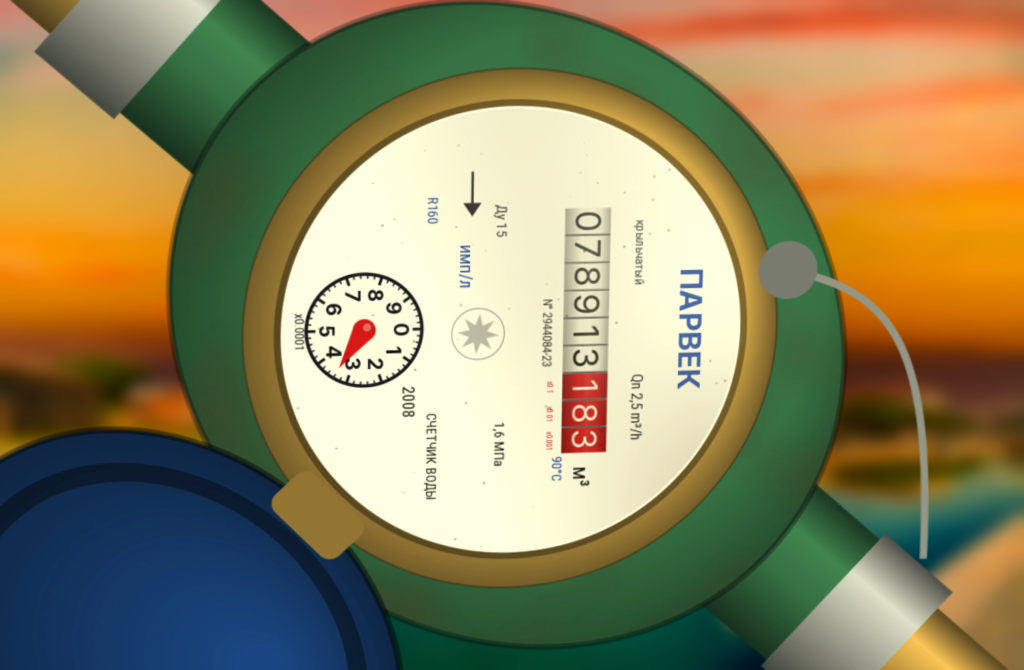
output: m³ 78913.1833
